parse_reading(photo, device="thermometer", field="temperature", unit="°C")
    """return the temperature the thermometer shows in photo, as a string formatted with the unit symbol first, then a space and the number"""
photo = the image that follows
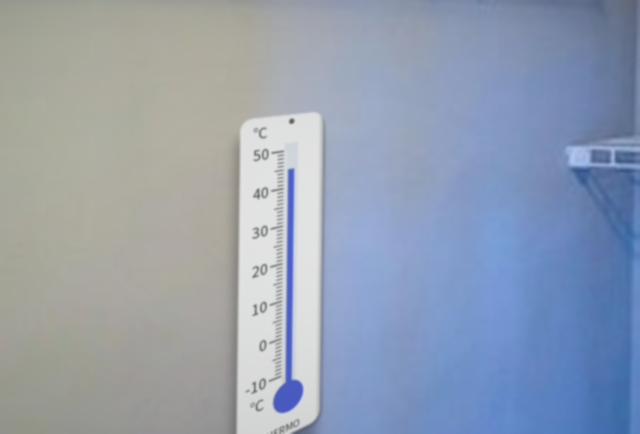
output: °C 45
